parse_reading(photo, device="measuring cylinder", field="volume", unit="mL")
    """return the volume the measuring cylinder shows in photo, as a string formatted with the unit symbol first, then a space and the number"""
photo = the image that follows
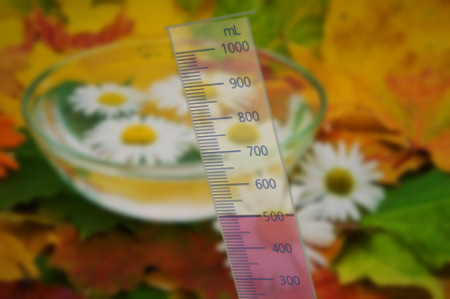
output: mL 500
